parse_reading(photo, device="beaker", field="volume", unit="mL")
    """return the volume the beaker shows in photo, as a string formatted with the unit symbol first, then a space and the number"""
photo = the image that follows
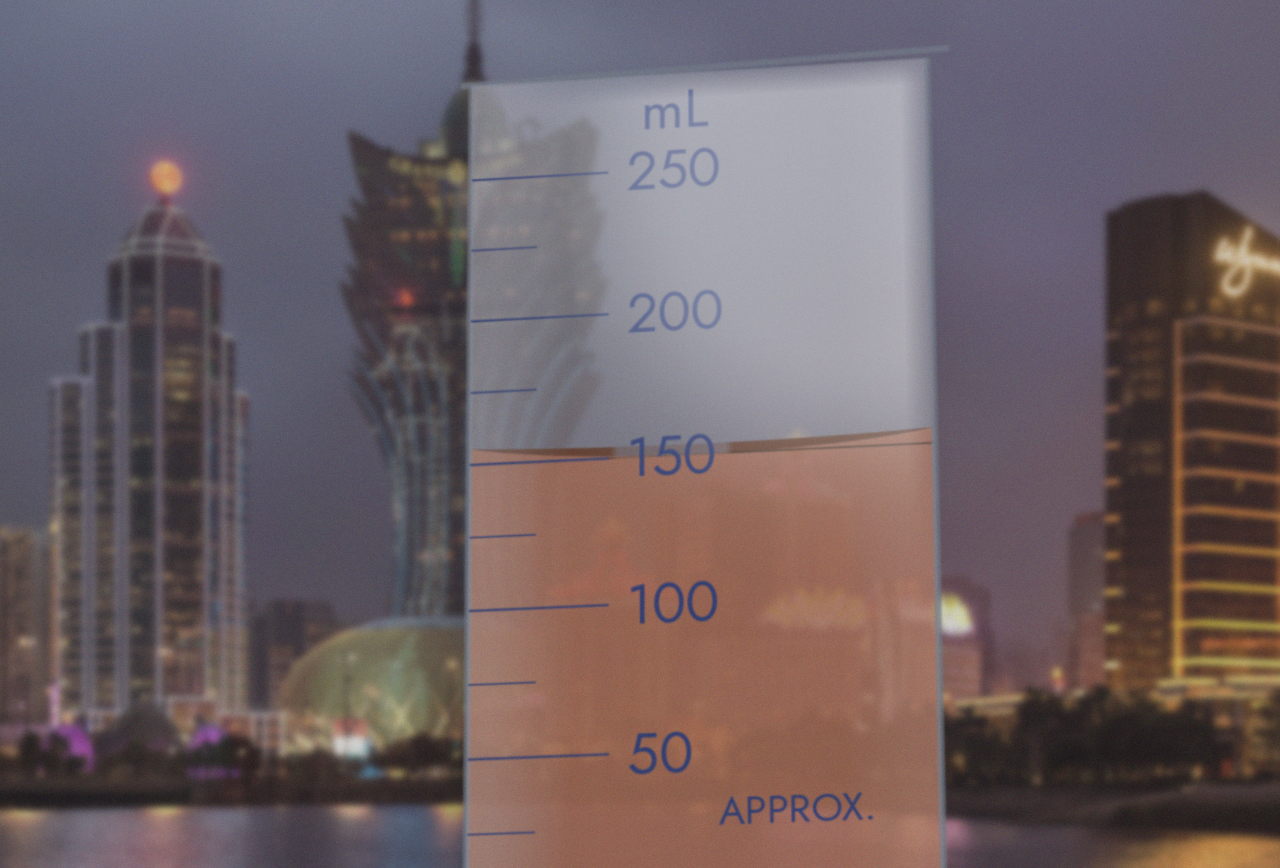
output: mL 150
